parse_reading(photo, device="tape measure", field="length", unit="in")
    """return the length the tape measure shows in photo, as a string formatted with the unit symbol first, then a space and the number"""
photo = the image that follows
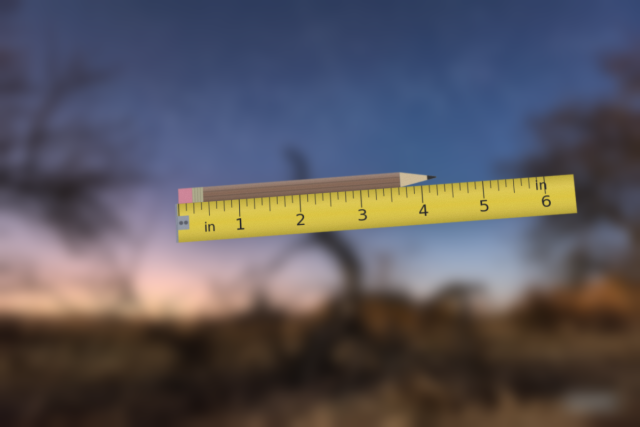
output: in 4.25
